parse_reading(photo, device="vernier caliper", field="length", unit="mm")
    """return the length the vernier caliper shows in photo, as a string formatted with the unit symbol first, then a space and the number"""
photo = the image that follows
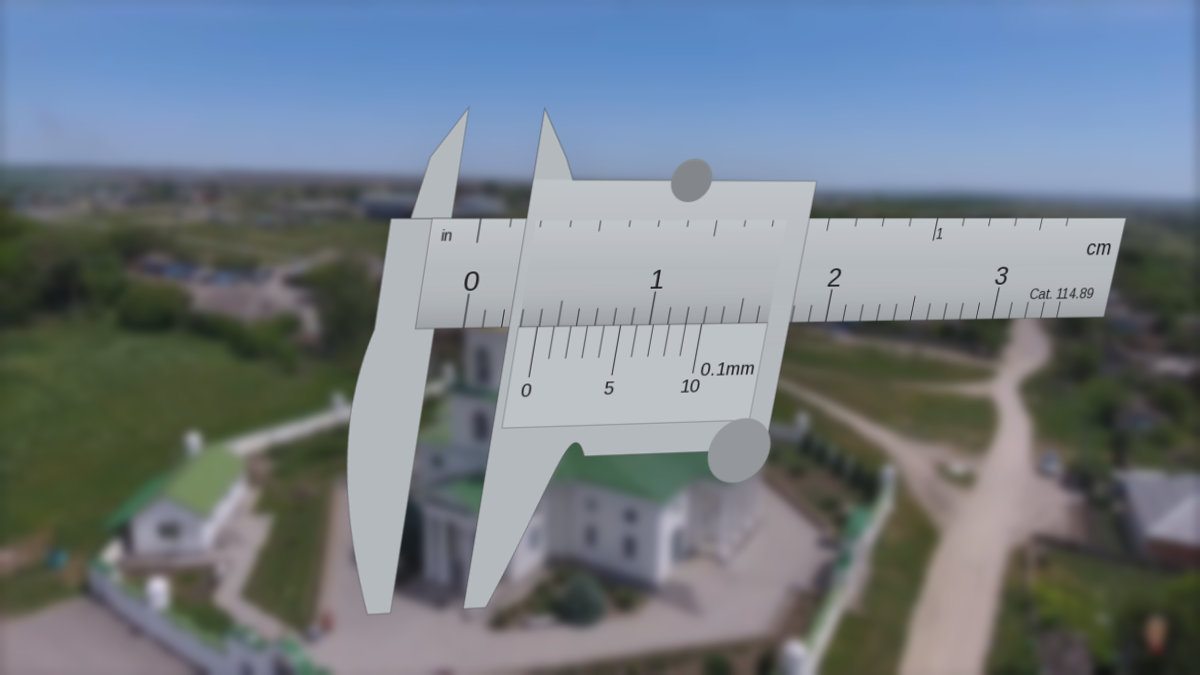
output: mm 3.9
